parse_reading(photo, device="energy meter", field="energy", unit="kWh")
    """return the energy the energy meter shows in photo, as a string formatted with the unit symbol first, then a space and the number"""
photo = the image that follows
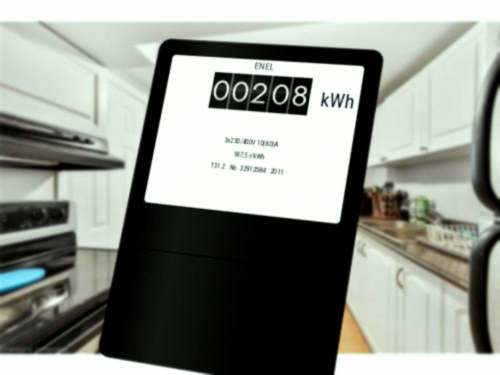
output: kWh 208
